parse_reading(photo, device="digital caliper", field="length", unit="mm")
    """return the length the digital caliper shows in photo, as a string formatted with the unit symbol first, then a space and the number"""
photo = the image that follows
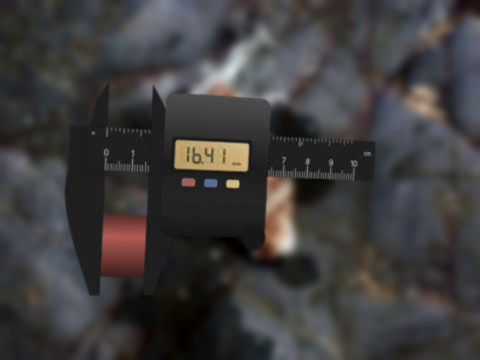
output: mm 16.41
